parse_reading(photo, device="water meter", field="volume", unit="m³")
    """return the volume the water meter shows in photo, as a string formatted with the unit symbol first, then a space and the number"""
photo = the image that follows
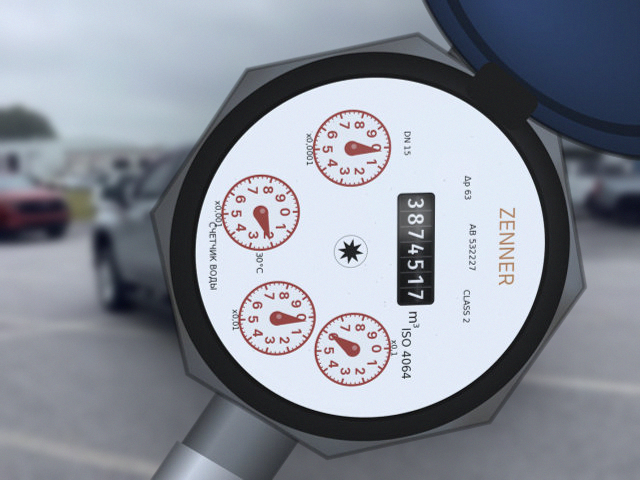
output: m³ 3874517.6020
